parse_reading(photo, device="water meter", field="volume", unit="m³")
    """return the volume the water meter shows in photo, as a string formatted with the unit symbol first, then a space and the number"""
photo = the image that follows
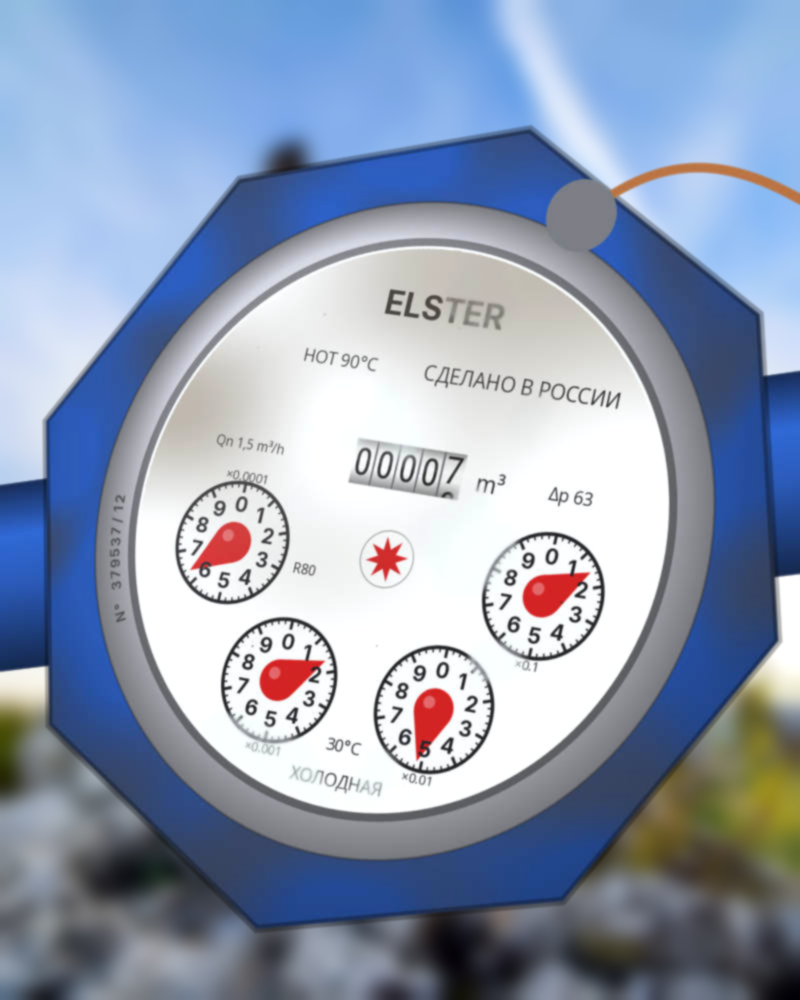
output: m³ 7.1516
